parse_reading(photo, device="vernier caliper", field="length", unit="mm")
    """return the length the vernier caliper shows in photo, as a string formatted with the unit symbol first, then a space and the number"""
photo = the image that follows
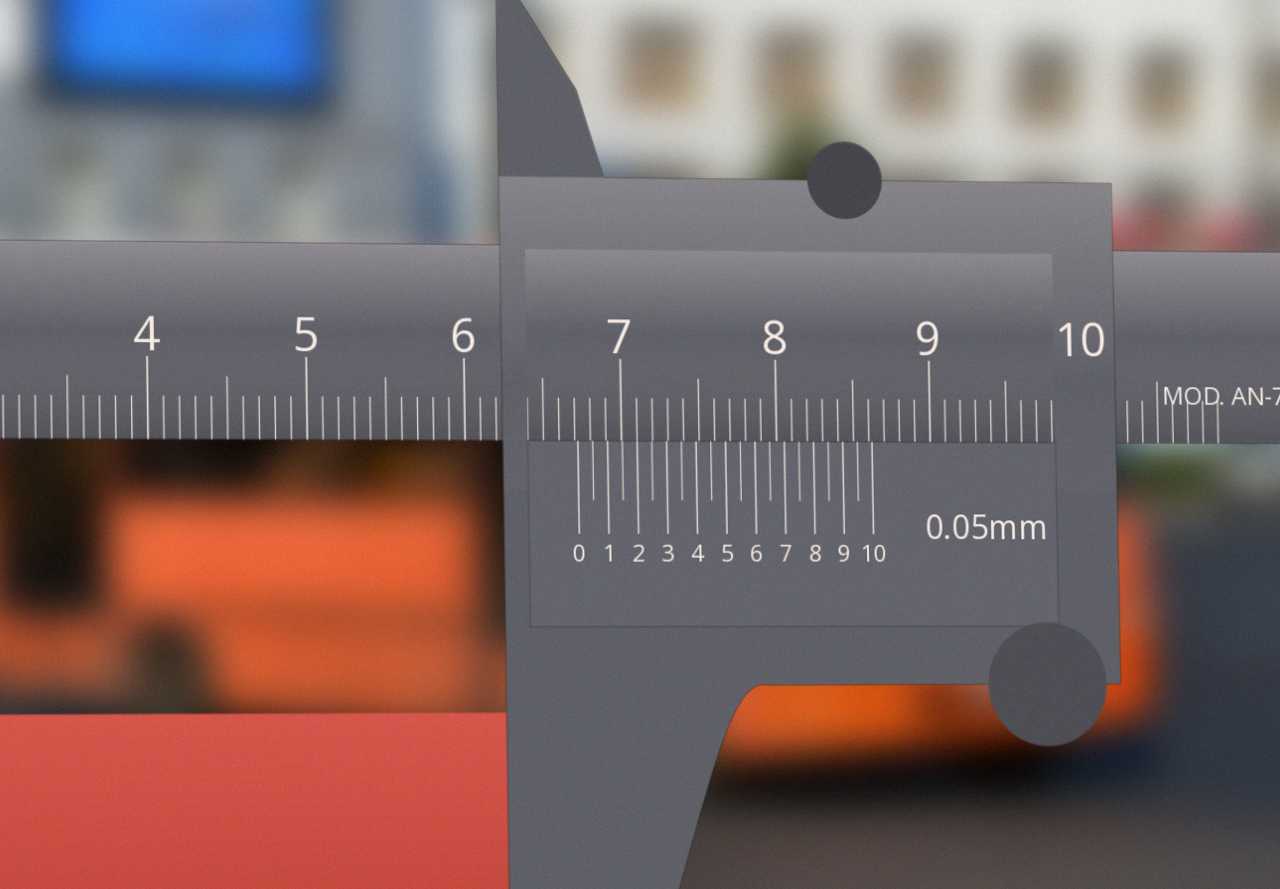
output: mm 67.2
